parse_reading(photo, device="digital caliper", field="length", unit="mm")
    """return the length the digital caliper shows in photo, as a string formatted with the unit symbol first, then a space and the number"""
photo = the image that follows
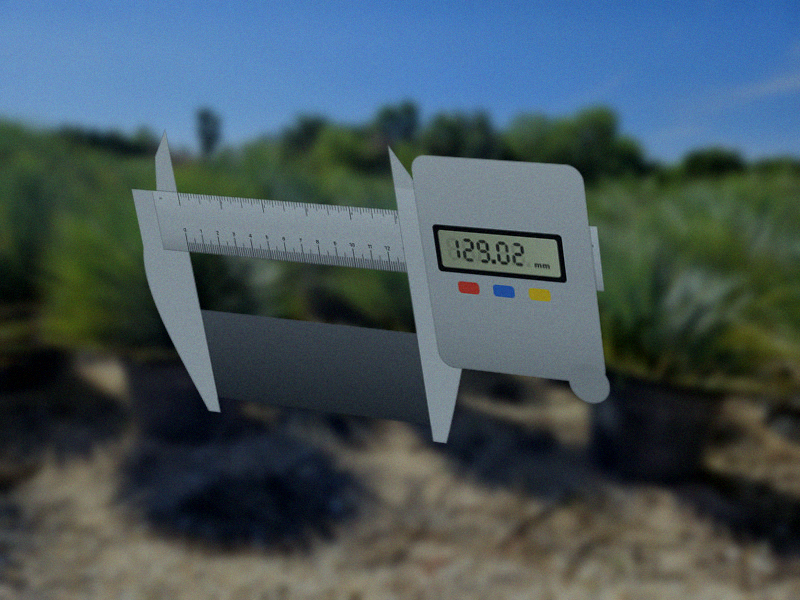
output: mm 129.02
